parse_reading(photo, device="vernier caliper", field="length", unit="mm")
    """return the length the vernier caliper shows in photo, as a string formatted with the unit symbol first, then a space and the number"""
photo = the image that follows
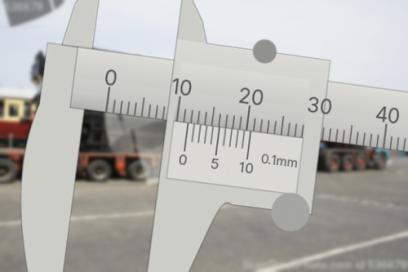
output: mm 11.6
